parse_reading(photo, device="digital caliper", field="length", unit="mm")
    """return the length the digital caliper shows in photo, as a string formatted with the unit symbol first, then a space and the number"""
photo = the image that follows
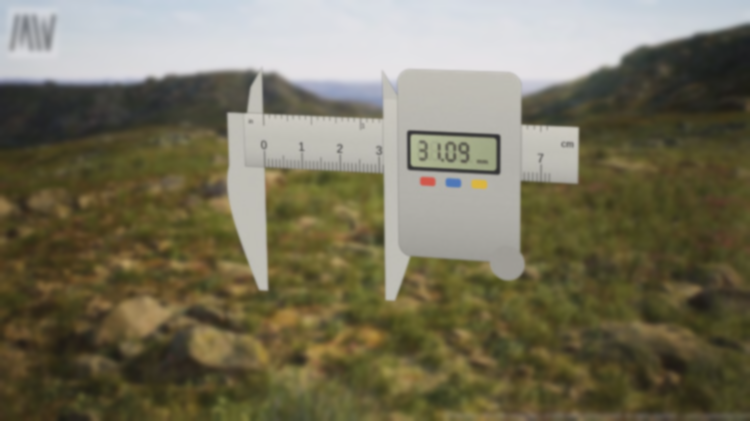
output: mm 31.09
